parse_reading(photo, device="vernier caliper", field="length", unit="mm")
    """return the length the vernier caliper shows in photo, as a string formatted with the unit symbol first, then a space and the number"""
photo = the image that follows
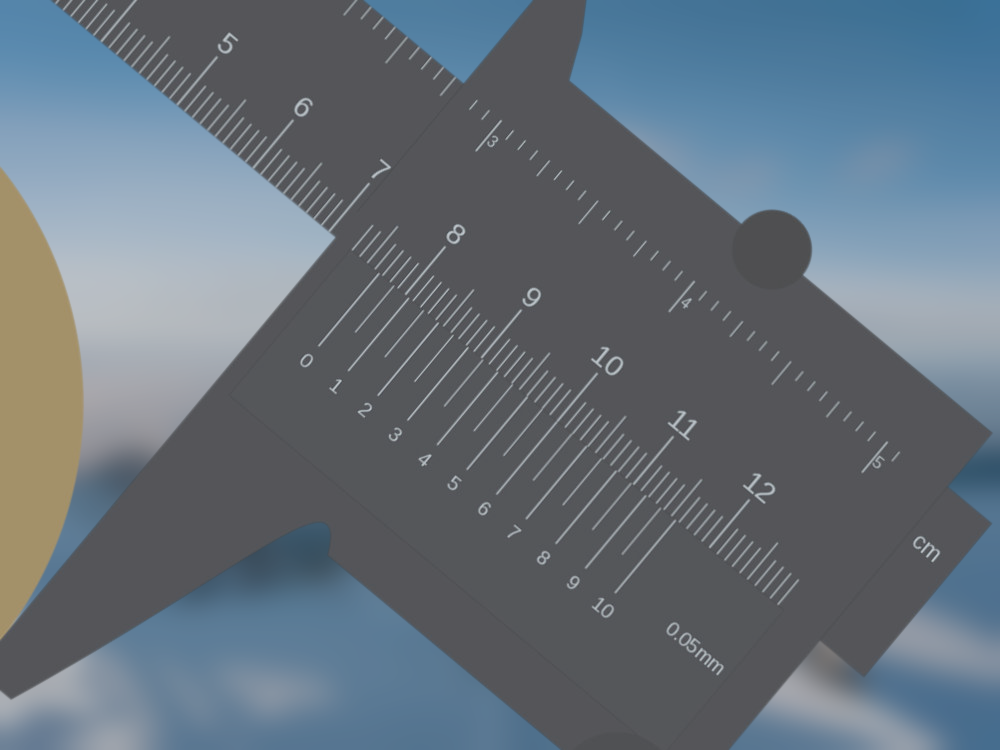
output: mm 76.6
